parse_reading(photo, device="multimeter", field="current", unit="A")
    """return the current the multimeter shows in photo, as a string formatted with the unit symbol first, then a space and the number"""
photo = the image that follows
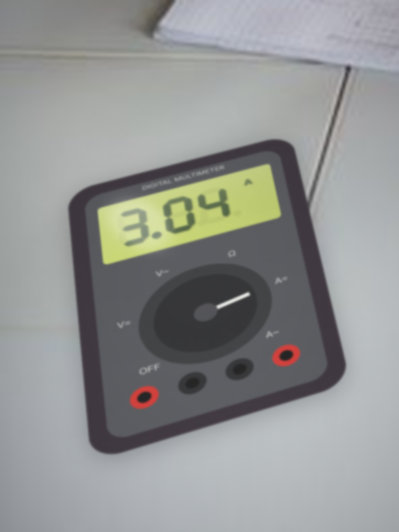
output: A 3.04
